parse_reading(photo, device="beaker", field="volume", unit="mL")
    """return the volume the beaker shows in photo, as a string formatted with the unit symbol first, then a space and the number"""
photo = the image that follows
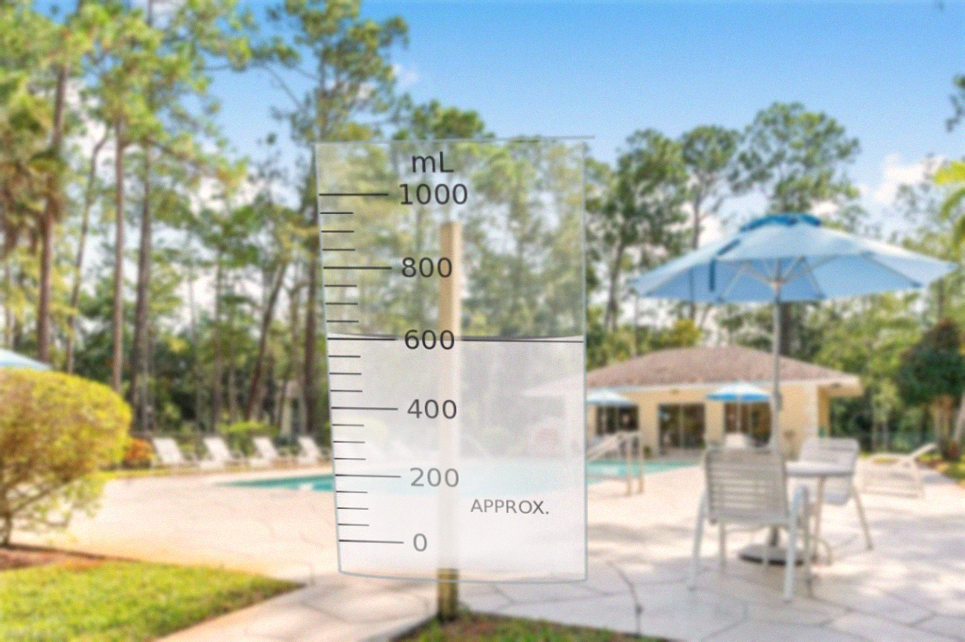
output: mL 600
